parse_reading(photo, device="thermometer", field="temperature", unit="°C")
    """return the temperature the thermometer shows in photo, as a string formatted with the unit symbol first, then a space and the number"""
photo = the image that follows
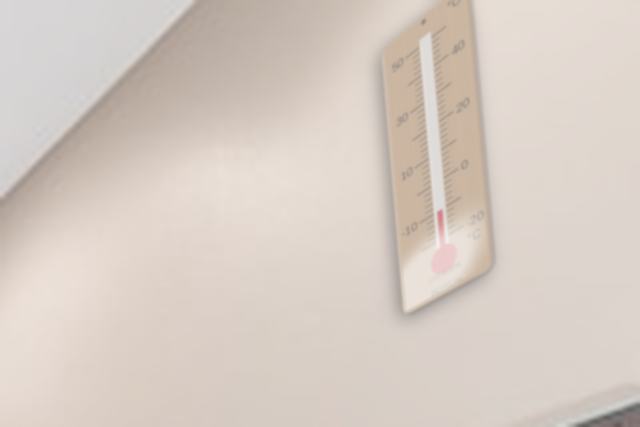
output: °C -10
